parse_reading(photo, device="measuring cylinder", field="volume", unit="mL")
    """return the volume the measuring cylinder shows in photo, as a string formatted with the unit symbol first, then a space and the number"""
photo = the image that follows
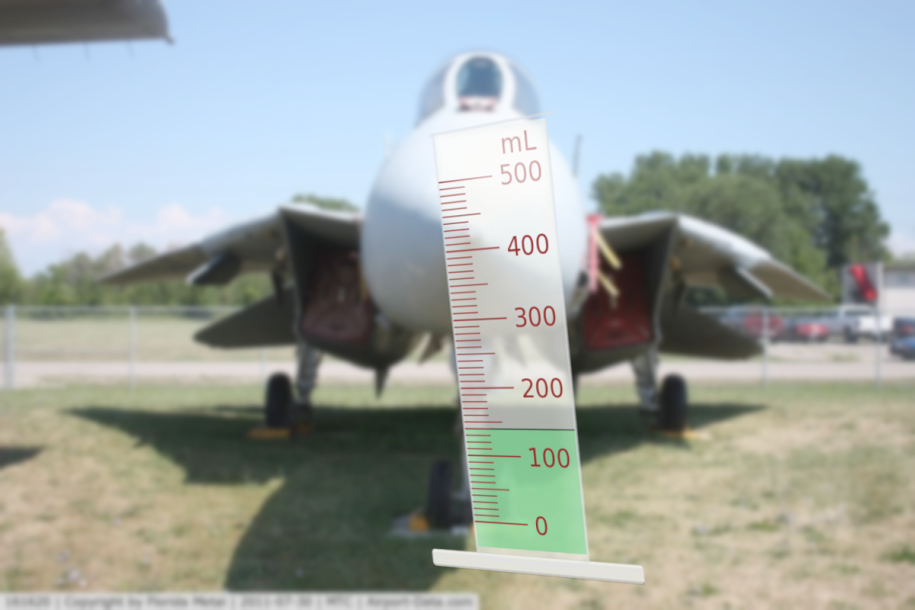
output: mL 140
